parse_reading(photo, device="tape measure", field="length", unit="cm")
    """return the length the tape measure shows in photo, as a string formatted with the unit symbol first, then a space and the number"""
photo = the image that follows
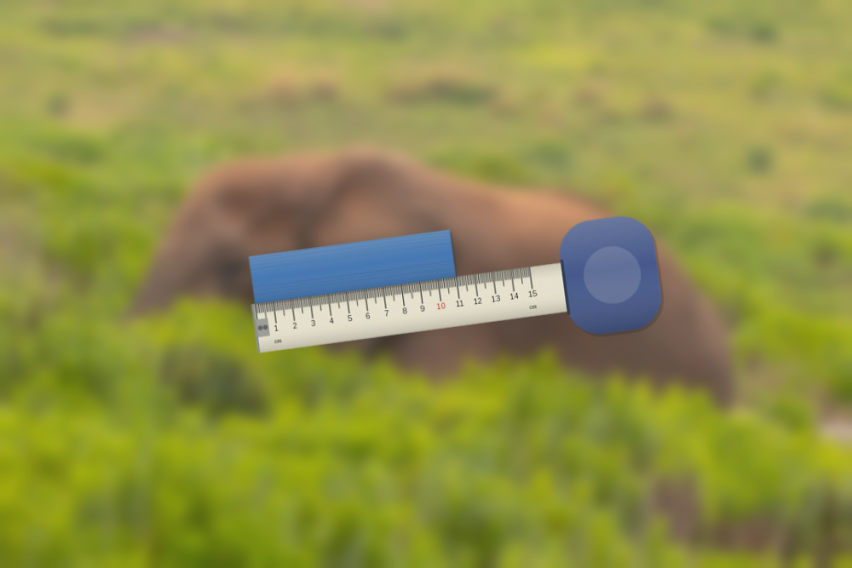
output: cm 11
